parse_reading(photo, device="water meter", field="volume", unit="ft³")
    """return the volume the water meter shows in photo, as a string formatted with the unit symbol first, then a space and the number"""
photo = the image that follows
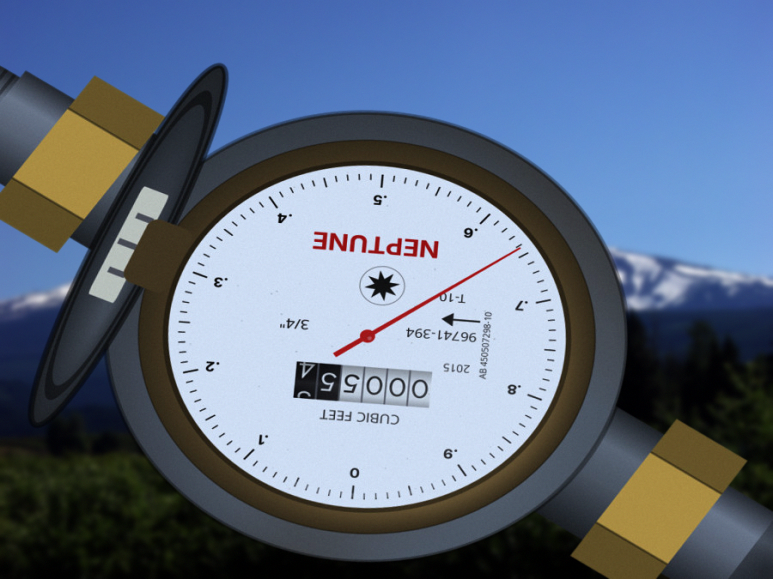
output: ft³ 553.64
